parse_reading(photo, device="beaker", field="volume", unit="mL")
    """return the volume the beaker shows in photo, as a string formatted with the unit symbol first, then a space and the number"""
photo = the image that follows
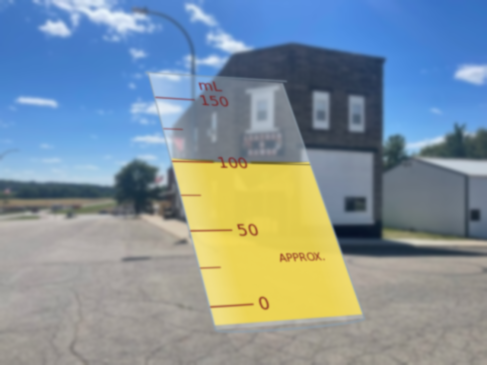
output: mL 100
